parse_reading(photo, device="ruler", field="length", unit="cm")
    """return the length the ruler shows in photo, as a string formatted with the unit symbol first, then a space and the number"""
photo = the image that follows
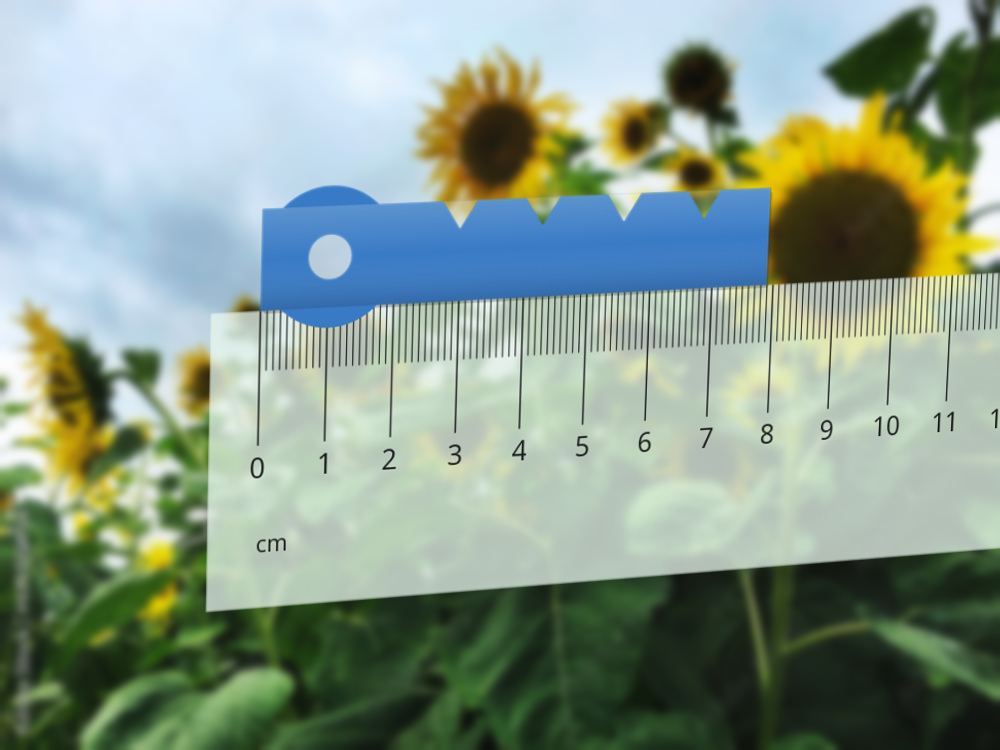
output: cm 7.9
